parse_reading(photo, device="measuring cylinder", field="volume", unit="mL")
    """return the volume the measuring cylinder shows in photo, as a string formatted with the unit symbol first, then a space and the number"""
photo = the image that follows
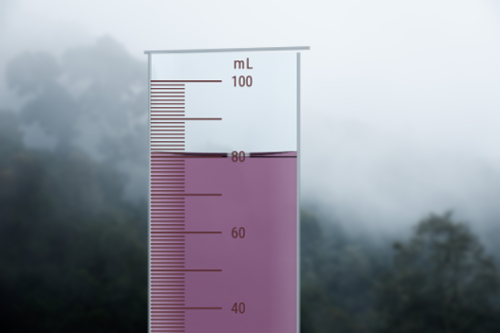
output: mL 80
